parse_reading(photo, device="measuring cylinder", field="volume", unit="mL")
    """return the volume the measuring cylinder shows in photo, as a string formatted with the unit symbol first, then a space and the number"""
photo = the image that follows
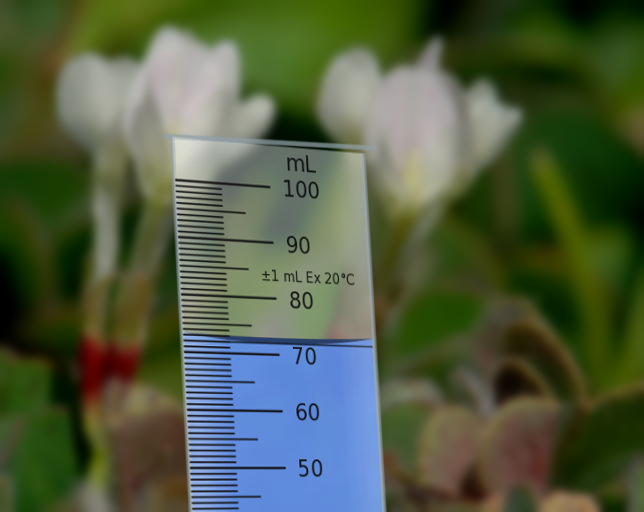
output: mL 72
